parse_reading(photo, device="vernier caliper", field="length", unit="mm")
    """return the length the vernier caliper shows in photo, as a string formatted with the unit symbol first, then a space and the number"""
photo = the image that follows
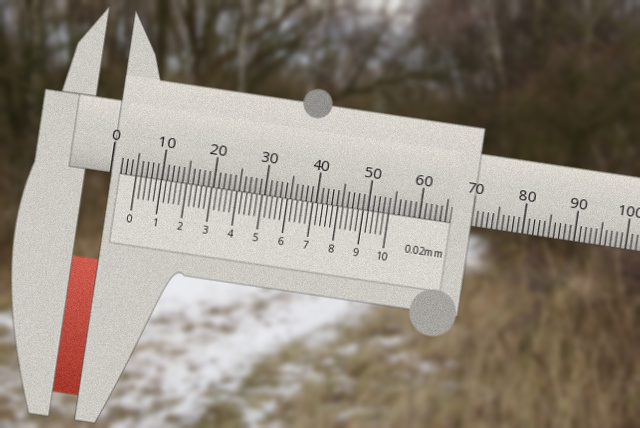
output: mm 5.0
